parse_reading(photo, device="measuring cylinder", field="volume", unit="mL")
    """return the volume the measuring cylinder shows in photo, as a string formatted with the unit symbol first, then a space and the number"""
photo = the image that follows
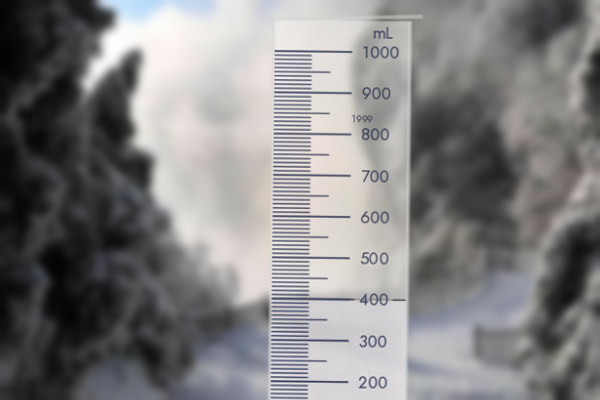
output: mL 400
